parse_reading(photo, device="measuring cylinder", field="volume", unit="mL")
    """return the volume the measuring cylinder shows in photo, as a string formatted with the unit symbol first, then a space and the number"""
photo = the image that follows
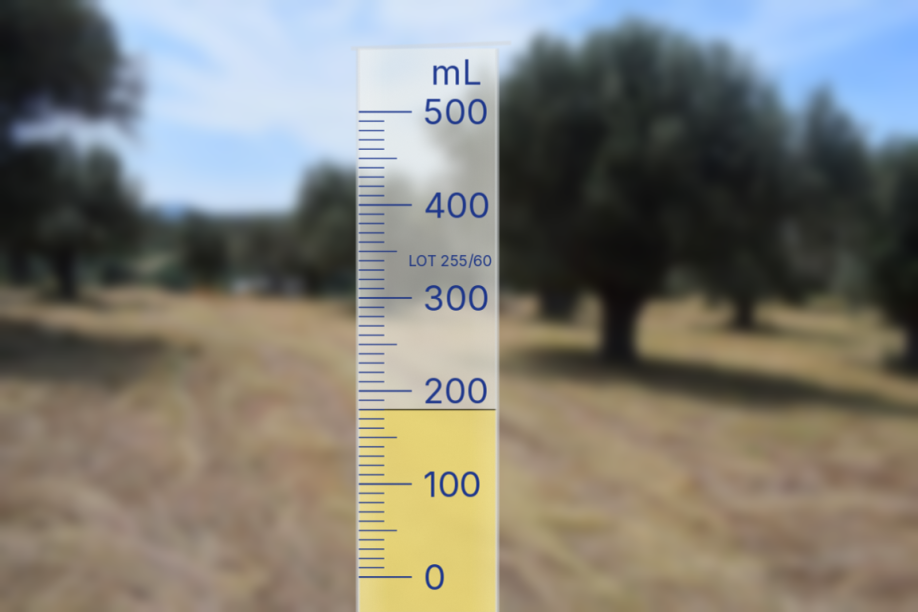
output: mL 180
